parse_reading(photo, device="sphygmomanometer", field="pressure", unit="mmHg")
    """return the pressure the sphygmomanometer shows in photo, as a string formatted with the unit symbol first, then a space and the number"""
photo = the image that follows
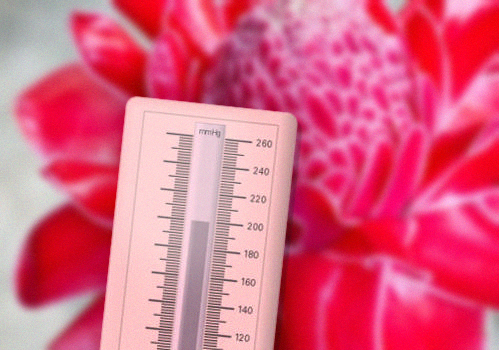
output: mmHg 200
